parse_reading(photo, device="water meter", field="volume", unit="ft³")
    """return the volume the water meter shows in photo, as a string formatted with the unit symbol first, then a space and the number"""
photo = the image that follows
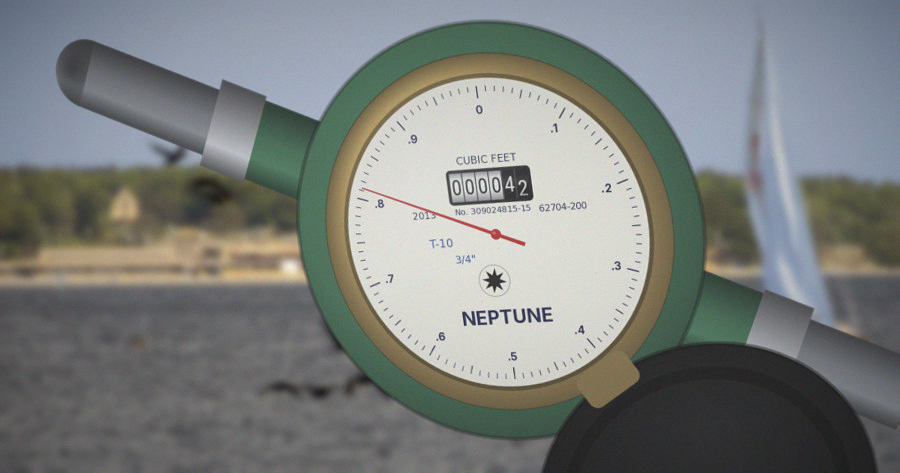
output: ft³ 41.81
